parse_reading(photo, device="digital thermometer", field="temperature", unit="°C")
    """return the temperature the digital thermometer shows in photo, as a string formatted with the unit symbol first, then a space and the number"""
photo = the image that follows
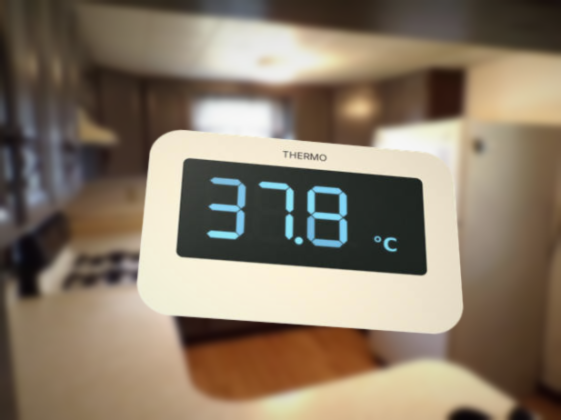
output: °C 37.8
